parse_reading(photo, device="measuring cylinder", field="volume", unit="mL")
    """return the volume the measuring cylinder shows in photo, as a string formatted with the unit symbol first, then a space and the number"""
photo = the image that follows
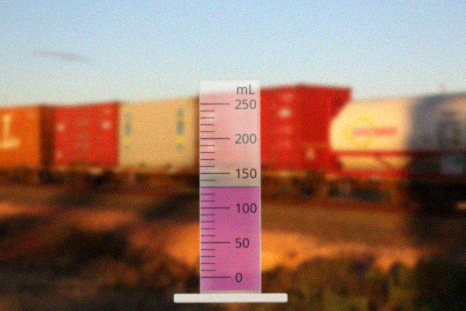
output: mL 130
